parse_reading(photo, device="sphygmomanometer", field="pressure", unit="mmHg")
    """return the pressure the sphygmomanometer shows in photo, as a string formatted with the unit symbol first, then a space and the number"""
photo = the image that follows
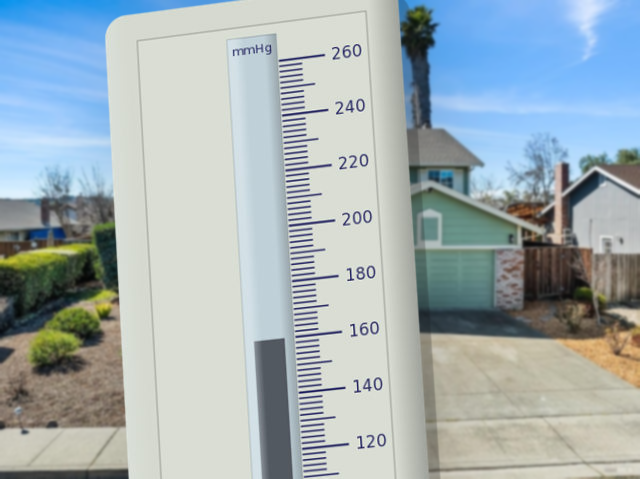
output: mmHg 160
